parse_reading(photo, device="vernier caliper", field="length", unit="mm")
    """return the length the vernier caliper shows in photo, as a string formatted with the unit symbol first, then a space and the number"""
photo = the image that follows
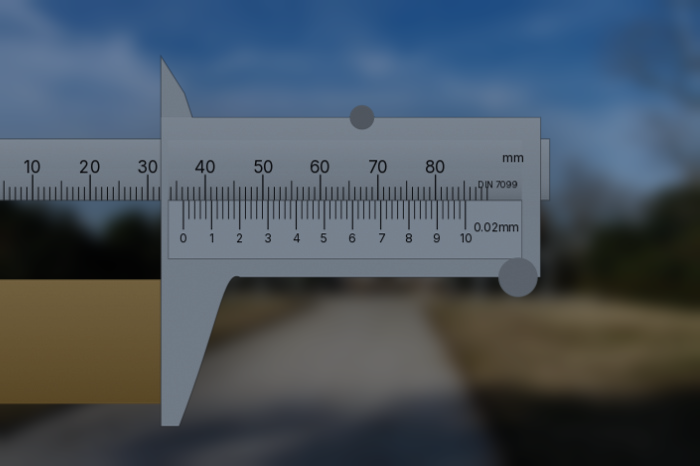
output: mm 36.2
